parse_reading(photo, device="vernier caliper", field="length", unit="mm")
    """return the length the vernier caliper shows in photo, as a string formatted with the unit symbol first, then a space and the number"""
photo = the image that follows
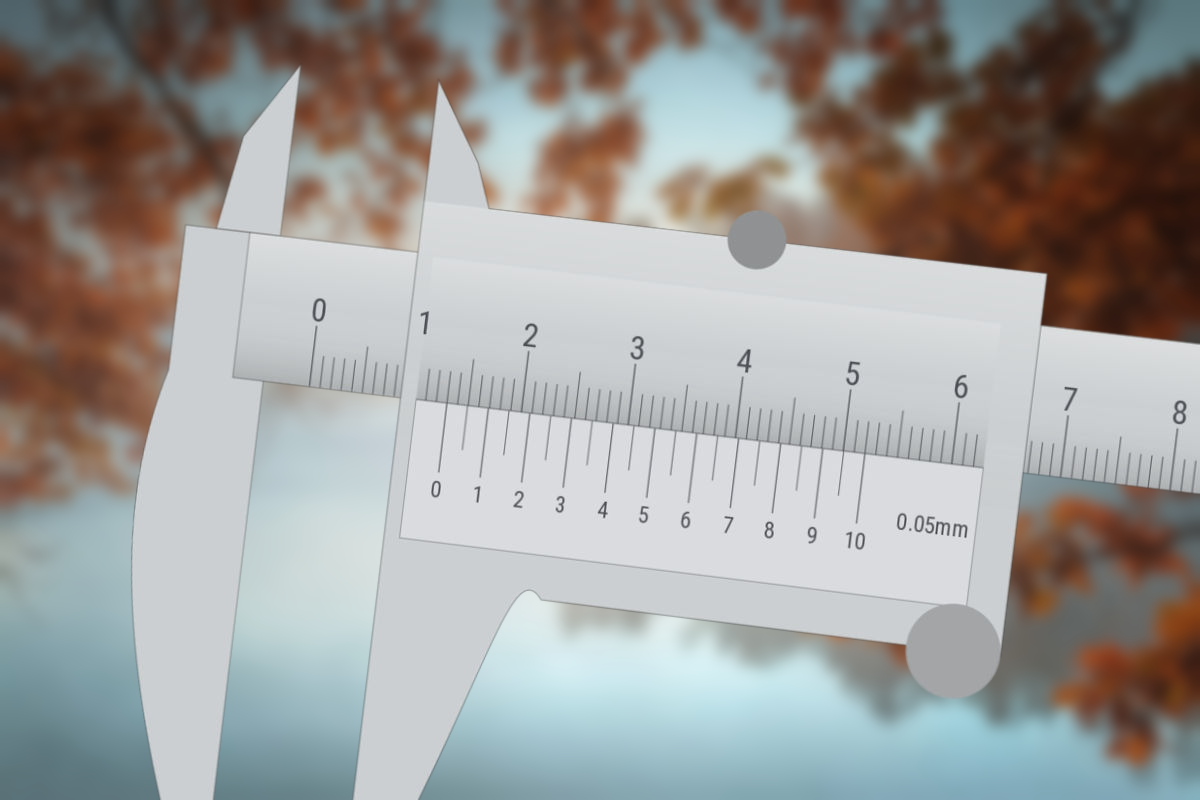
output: mm 13.0
